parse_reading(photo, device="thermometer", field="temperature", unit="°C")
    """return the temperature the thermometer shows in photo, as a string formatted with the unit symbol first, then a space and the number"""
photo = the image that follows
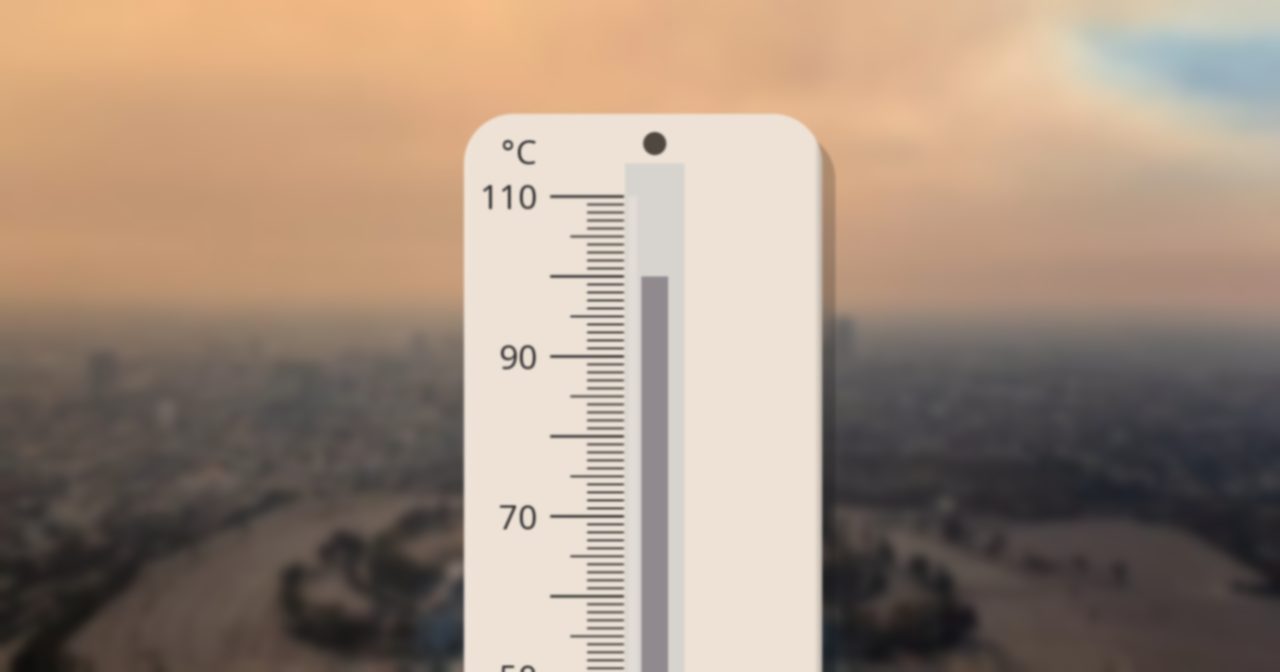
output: °C 100
